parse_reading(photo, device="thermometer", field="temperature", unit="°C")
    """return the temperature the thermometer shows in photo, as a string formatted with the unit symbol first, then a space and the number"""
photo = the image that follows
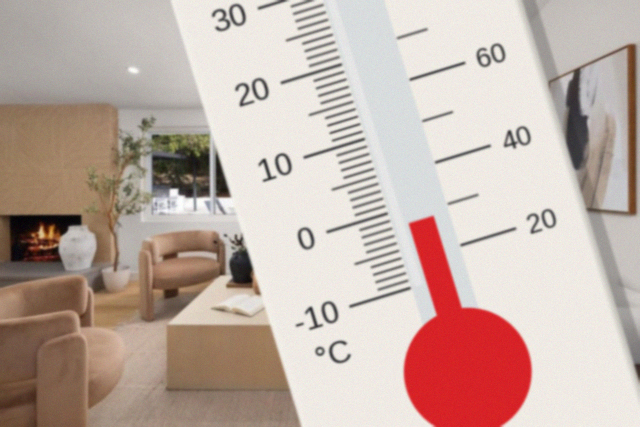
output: °C -2
